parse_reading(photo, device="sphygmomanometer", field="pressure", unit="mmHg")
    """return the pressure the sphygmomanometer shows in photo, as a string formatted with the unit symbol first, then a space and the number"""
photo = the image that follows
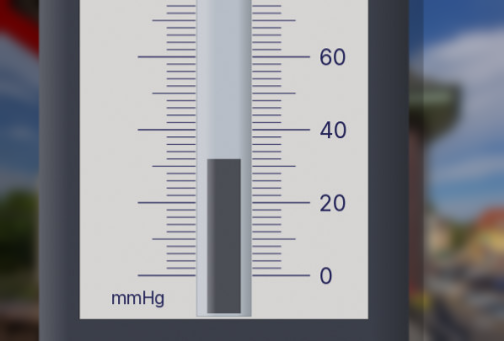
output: mmHg 32
